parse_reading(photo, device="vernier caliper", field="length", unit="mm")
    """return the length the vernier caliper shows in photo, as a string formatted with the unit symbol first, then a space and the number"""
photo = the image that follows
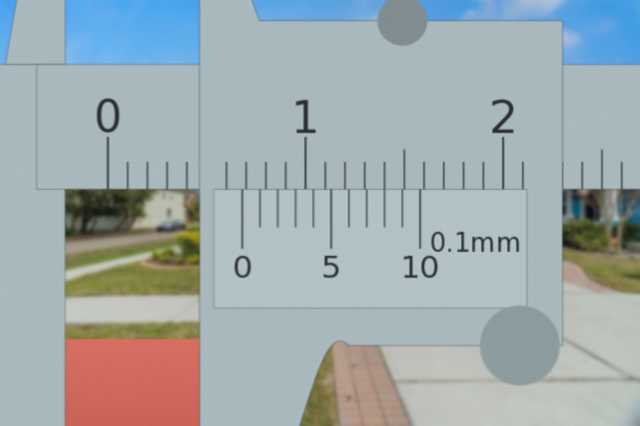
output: mm 6.8
